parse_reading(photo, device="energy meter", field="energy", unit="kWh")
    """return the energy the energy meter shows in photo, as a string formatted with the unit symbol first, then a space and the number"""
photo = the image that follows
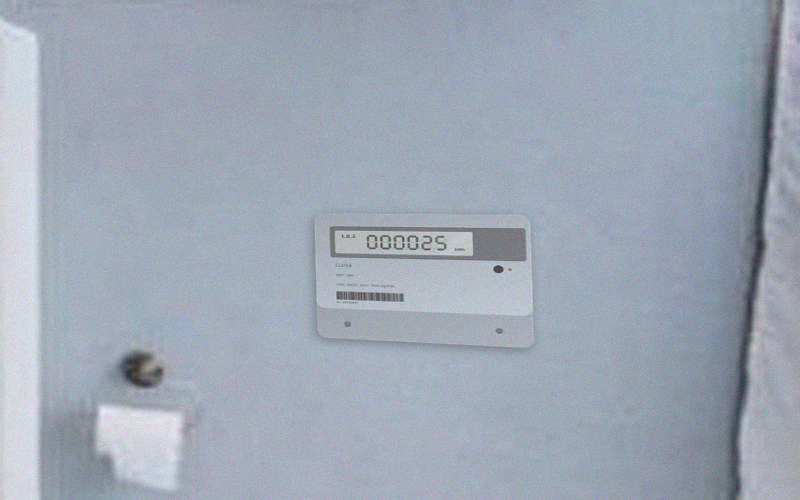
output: kWh 25
